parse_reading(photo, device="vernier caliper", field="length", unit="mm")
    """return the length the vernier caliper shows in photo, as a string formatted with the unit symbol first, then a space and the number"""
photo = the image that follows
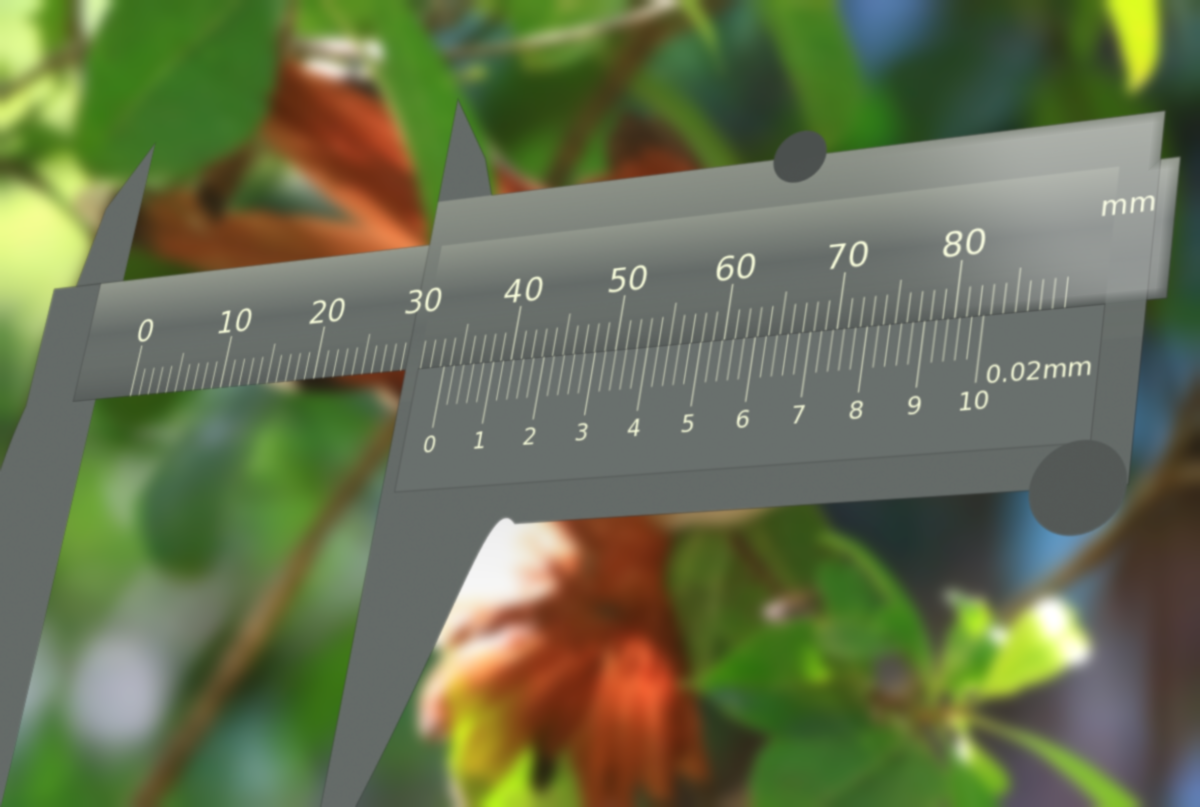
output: mm 33.4
